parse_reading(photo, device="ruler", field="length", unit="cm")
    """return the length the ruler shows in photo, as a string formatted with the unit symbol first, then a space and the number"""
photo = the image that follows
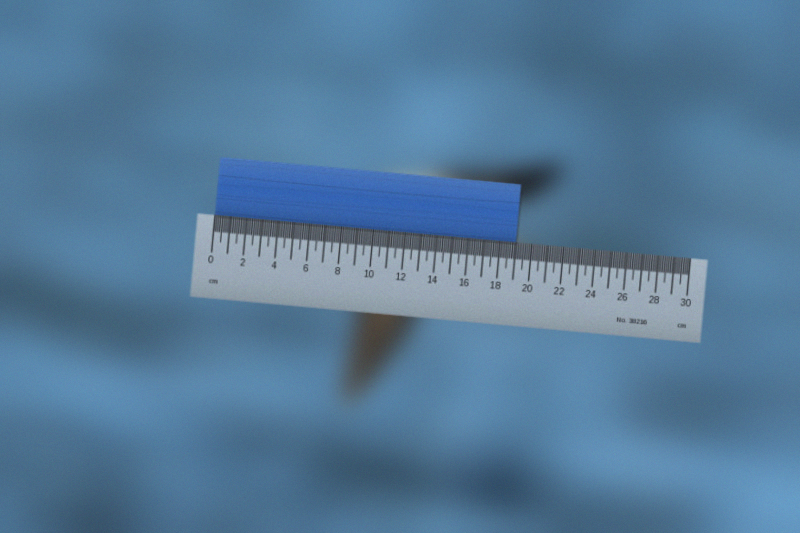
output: cm 19
